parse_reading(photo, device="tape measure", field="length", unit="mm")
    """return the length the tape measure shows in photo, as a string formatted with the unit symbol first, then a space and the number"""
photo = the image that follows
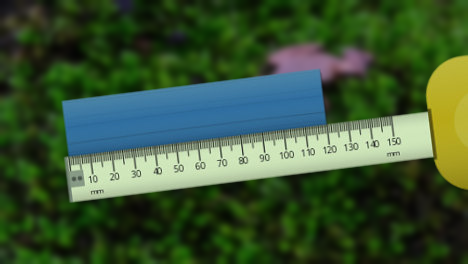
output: mm 120
